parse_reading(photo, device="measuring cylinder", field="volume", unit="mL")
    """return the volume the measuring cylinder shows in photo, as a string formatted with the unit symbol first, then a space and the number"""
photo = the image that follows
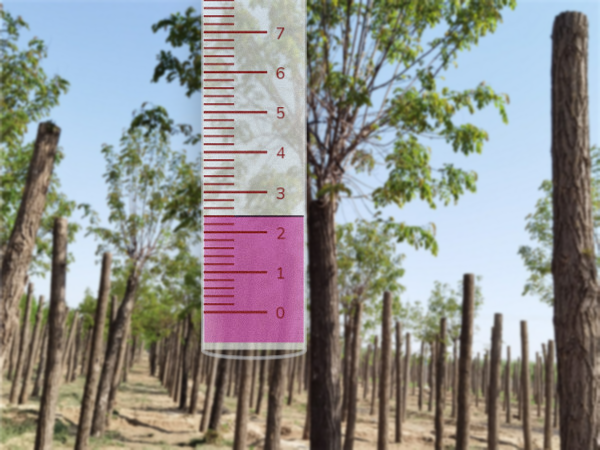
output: mL 2.4
